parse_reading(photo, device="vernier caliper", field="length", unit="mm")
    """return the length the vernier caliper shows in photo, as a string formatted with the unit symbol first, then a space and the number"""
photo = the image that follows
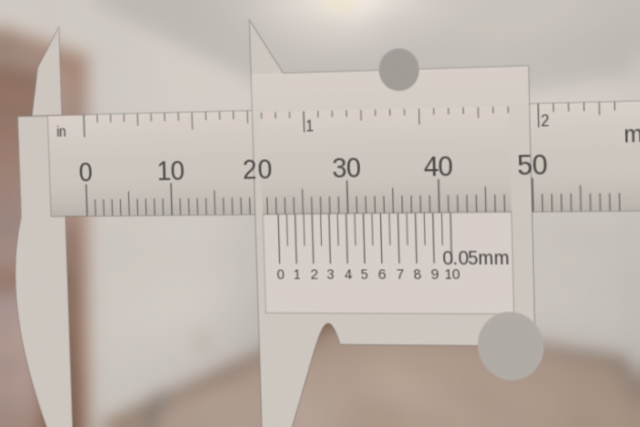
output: mm 22.2
